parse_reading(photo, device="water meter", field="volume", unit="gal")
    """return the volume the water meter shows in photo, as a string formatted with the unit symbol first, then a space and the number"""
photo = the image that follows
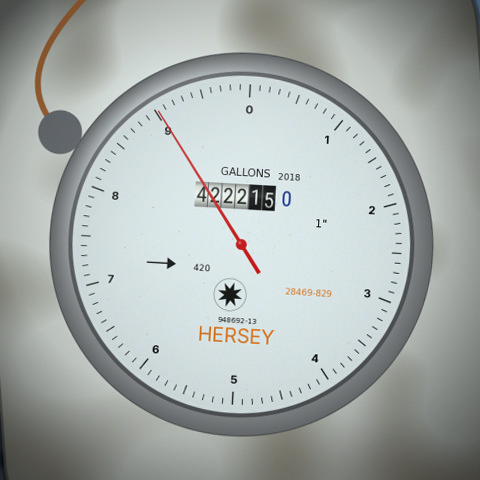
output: gal 4222149.0
